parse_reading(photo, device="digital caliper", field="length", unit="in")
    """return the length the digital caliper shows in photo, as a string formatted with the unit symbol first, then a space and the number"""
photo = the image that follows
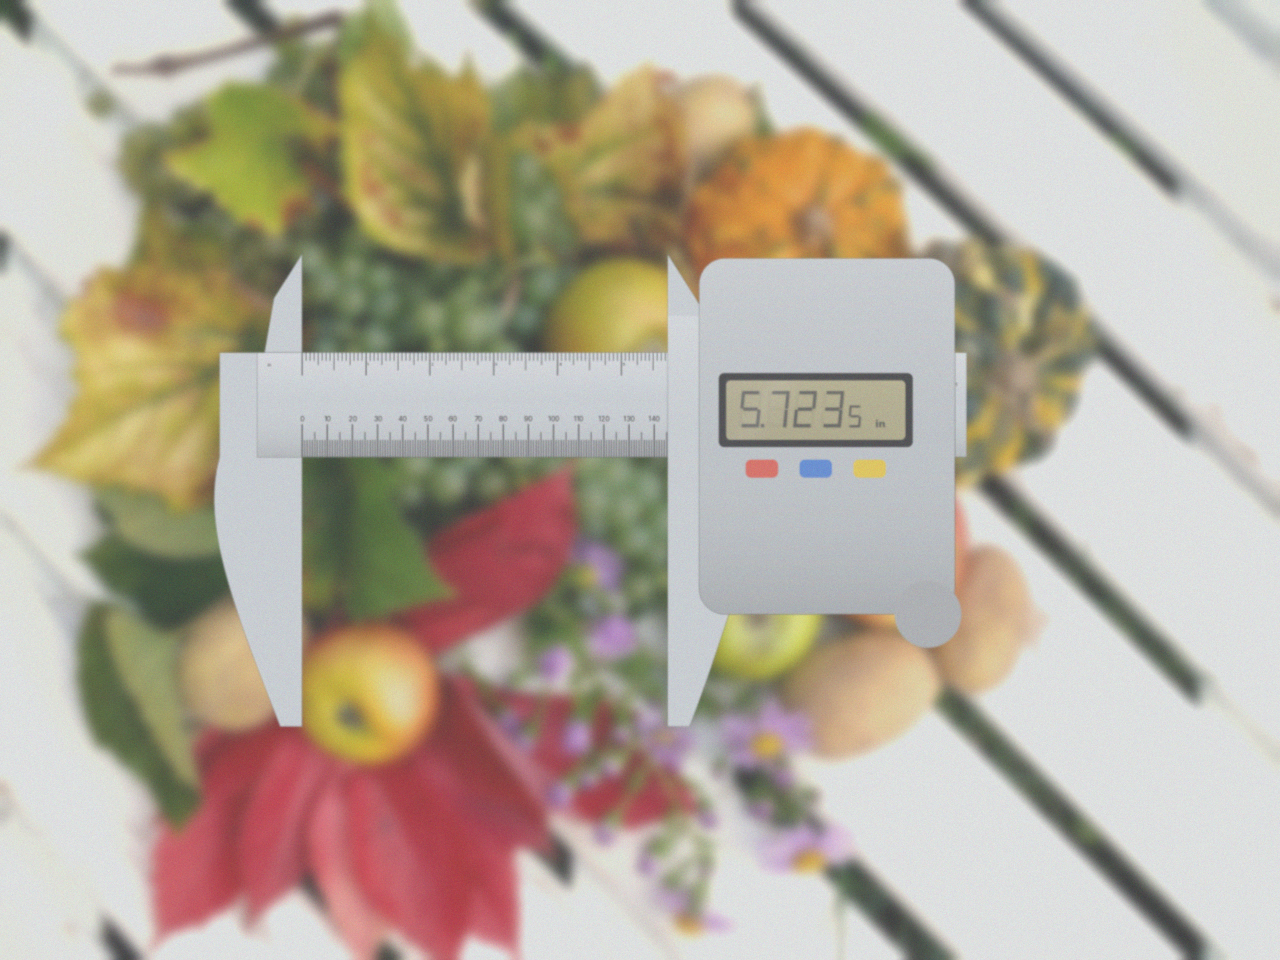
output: in 5.7235
